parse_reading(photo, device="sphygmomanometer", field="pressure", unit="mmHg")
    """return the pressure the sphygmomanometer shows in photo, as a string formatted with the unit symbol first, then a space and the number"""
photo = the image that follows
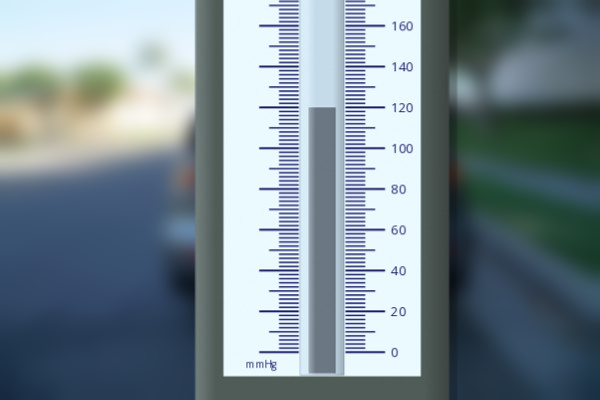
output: mmHg 120
